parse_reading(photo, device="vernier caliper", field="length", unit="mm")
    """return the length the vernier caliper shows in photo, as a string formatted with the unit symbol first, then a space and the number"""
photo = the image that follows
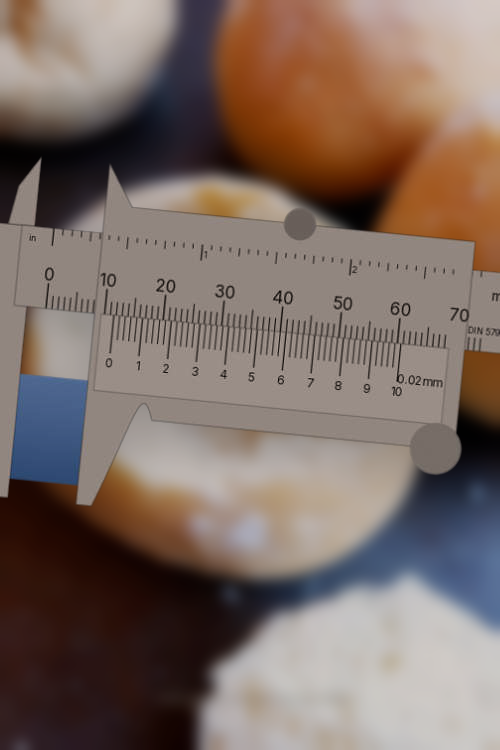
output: mm 11.6
